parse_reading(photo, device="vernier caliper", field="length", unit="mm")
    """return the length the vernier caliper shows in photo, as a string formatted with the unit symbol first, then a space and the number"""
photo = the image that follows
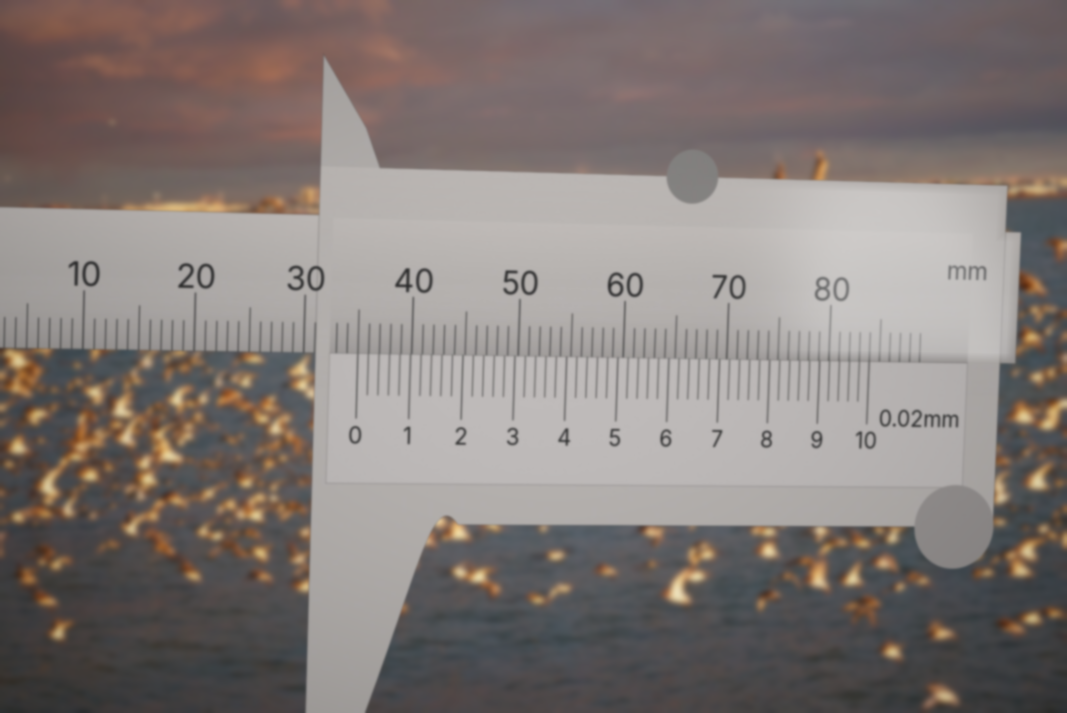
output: mm 35.0
